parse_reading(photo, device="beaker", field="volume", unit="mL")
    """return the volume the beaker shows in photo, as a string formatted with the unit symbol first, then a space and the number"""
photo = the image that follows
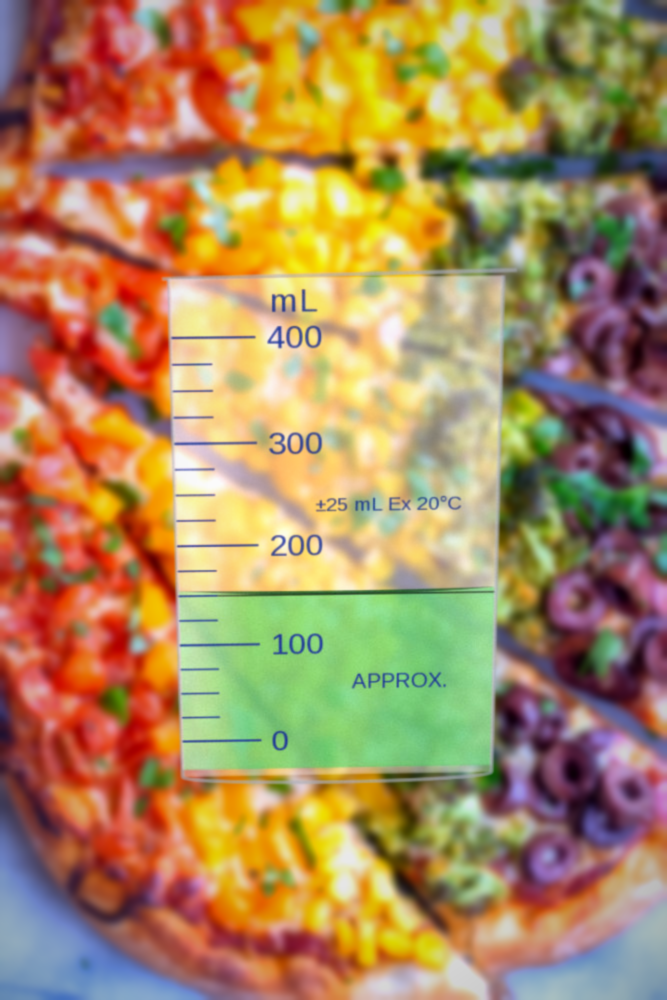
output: mL 150
